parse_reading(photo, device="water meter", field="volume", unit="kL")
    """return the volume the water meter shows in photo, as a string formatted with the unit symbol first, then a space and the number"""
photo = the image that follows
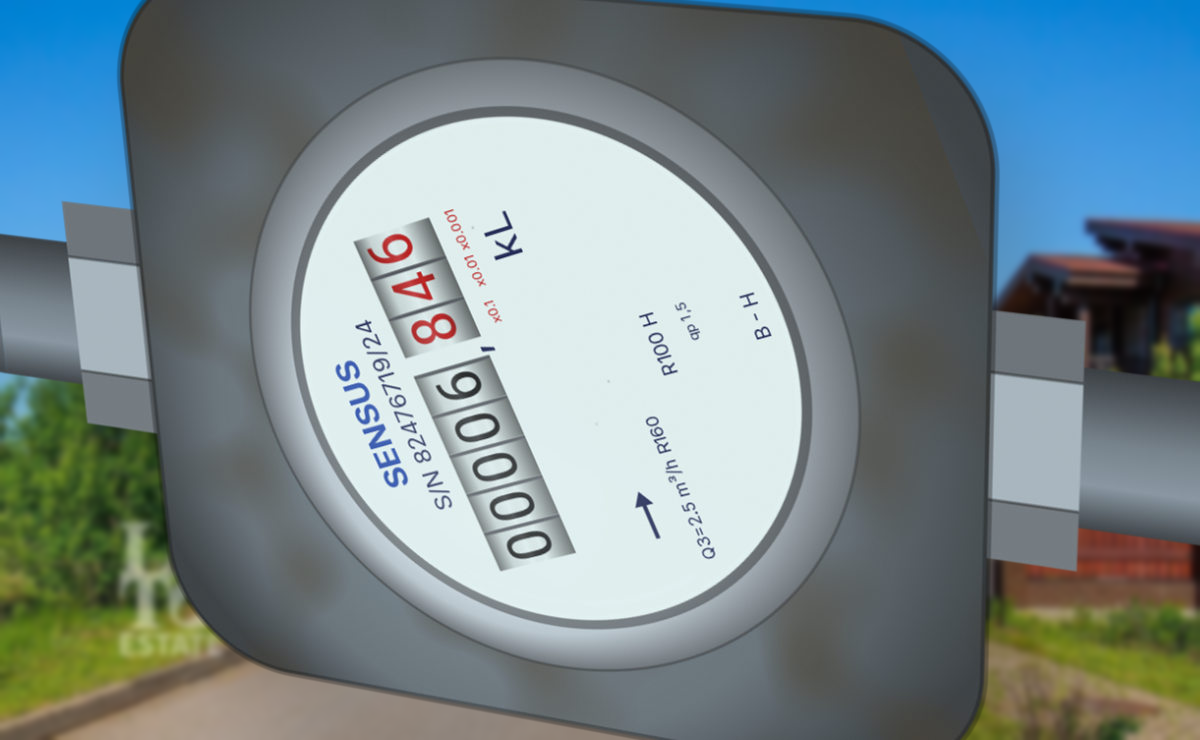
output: kL 6.846
